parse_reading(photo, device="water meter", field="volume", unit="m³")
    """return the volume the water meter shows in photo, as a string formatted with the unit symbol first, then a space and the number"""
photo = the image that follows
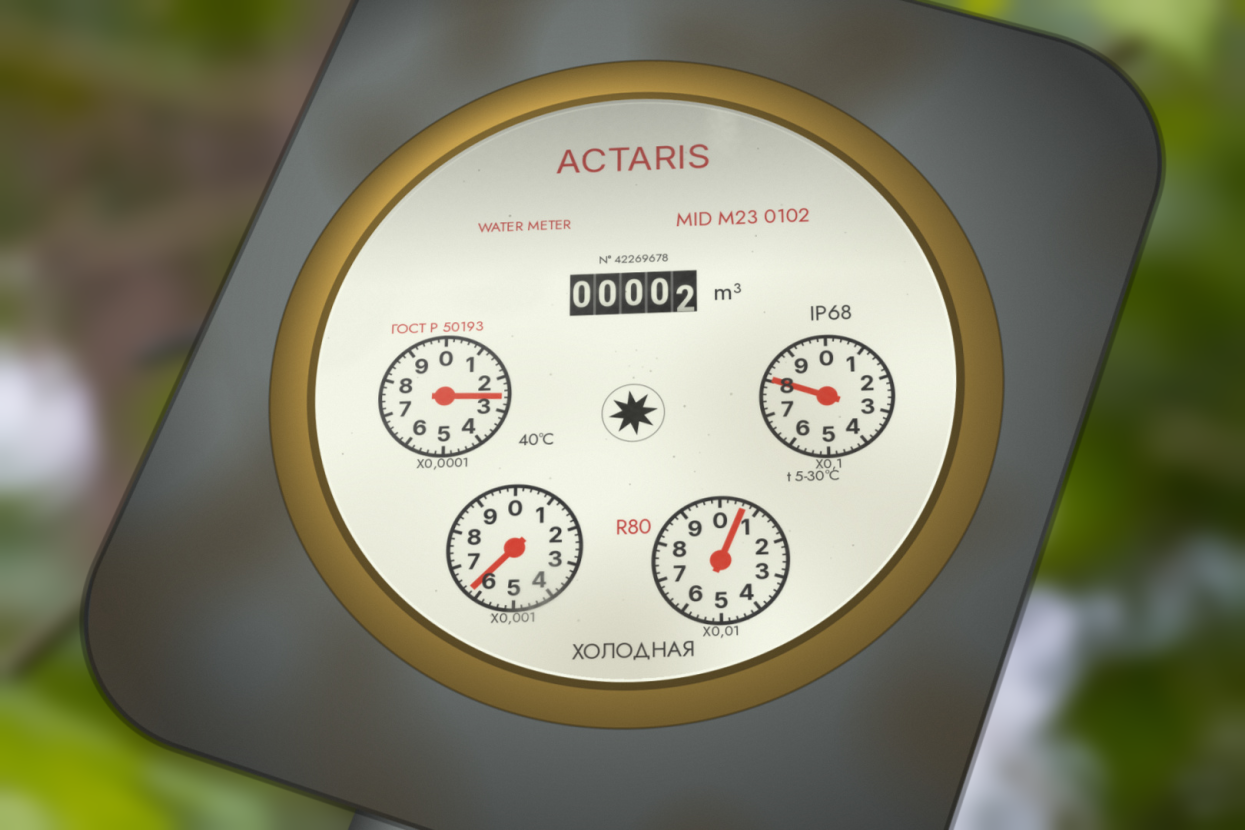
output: m³ 1.8062
